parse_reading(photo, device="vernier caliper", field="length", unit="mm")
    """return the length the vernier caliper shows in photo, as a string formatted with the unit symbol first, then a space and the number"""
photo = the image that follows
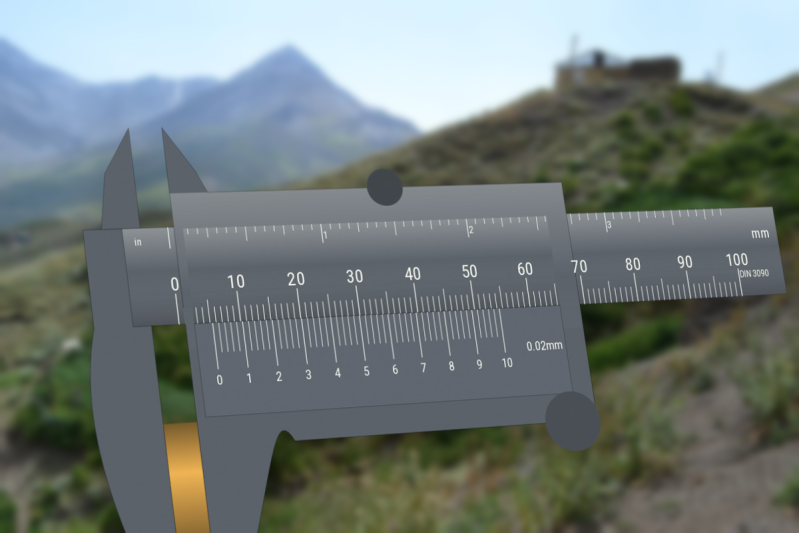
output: mm 5.4
